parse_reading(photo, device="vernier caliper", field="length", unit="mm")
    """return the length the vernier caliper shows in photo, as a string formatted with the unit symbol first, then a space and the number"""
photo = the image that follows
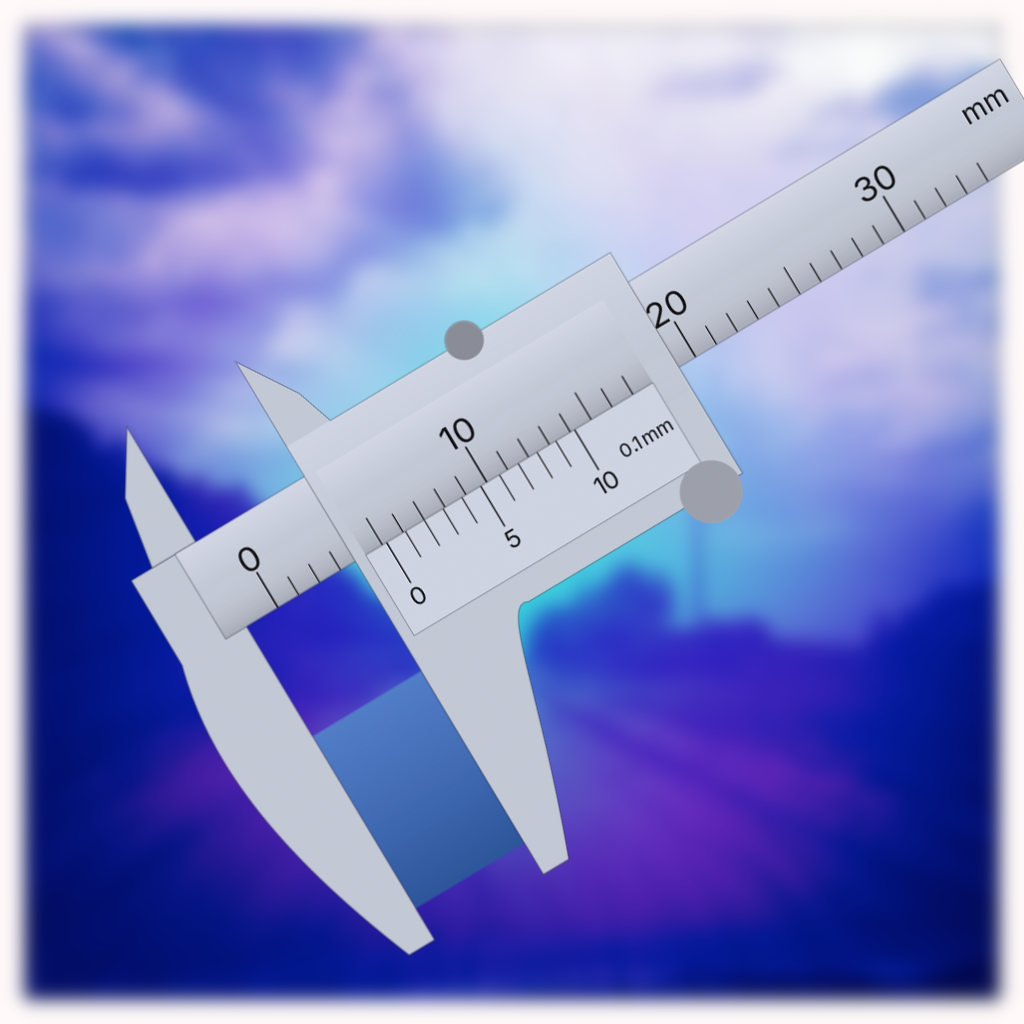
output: mm 5.2
